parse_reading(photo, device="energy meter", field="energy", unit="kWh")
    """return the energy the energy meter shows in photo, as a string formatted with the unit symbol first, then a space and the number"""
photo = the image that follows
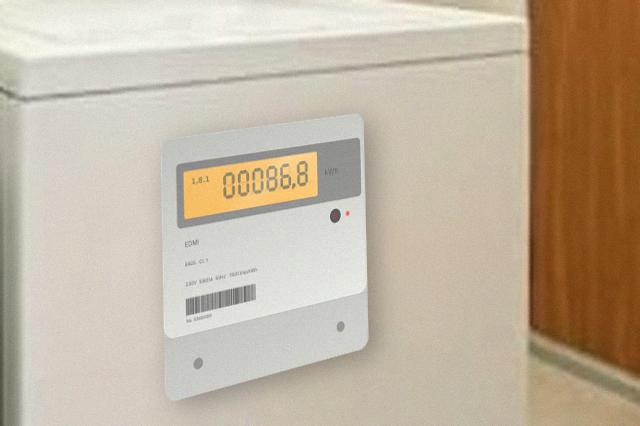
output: kWh 86.8
